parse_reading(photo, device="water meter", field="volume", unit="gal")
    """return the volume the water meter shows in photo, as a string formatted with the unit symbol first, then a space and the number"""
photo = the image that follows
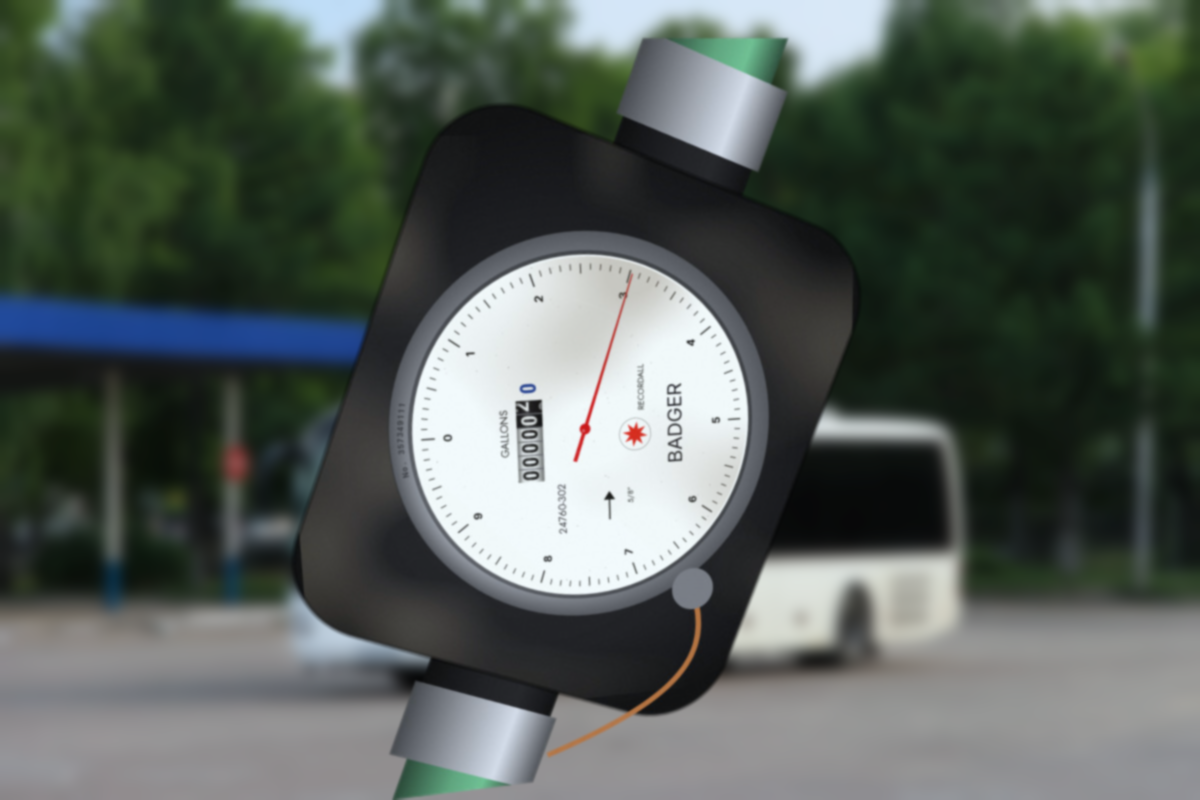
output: gal 23.0
